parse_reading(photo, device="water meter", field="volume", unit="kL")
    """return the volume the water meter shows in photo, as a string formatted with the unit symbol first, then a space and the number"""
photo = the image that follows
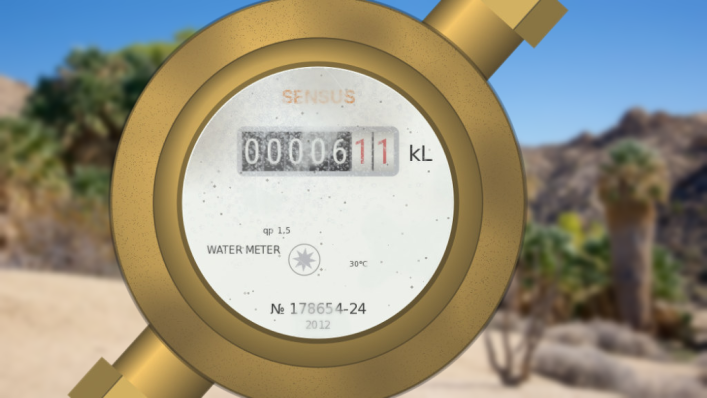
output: kL 6.11
